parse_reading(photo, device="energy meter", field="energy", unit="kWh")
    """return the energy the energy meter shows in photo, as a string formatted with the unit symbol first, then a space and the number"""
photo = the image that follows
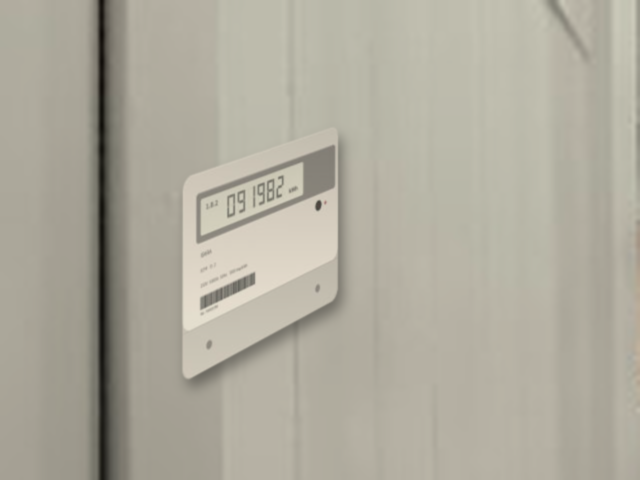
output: kWh 91982
